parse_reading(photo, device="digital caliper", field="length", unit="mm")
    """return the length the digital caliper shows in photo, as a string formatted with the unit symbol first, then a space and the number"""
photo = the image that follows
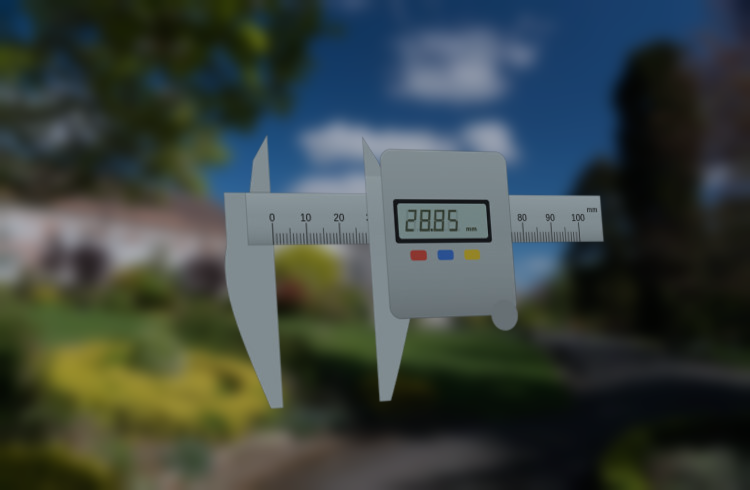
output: mm 28.85
